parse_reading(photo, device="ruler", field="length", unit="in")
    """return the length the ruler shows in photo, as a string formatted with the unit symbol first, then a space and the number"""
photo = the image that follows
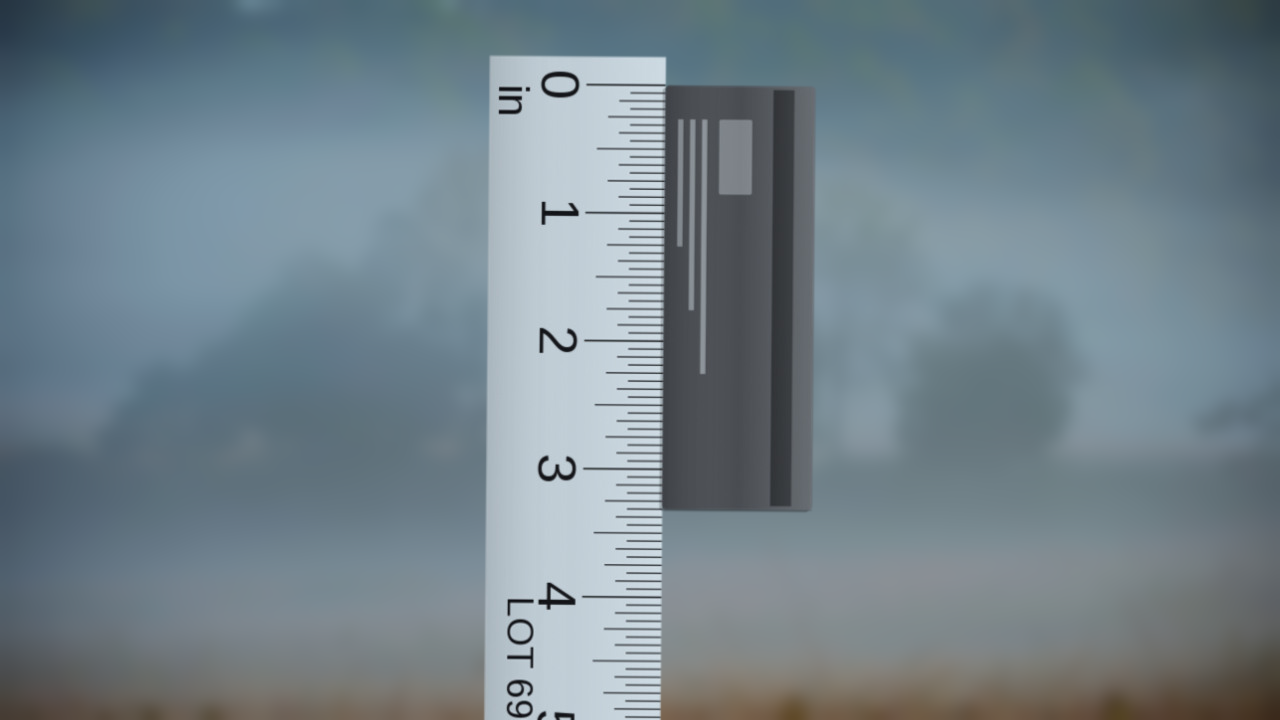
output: in 3.3125
